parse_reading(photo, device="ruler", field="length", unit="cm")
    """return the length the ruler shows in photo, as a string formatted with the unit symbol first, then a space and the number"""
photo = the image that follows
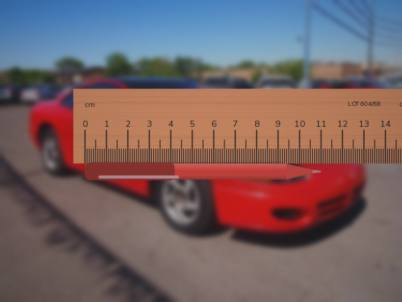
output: cm 11
